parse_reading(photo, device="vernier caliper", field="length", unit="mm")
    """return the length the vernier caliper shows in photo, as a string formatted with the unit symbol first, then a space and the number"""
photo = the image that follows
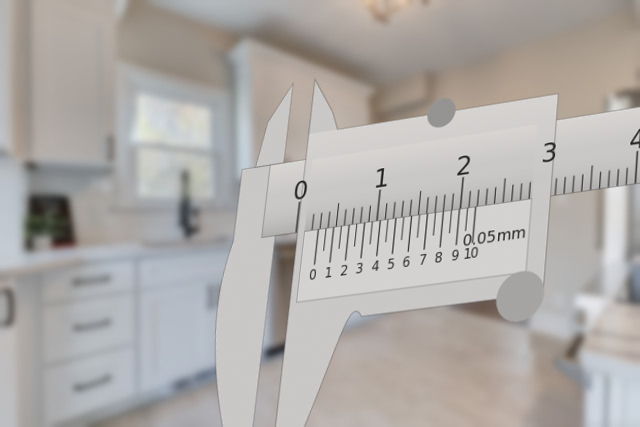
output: mm 2.8
